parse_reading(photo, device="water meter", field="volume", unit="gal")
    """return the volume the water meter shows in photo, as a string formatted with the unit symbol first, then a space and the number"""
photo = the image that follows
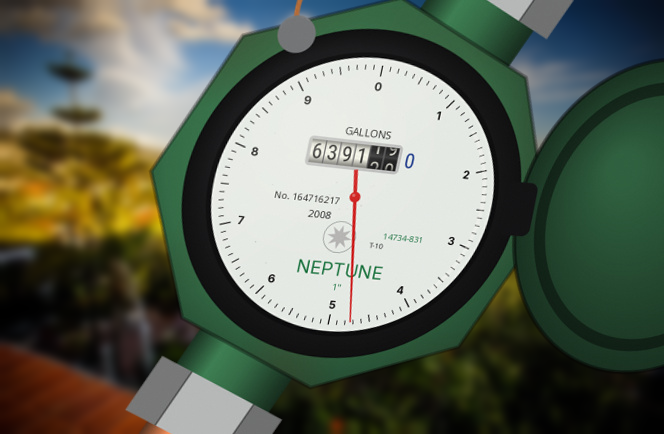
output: gal 6391194.7
